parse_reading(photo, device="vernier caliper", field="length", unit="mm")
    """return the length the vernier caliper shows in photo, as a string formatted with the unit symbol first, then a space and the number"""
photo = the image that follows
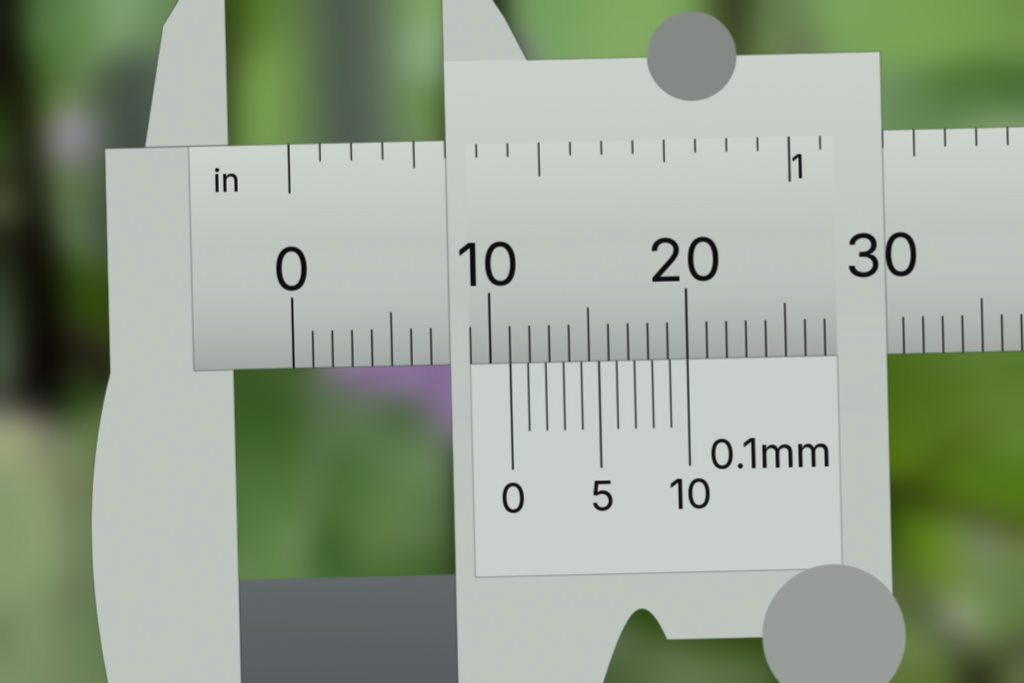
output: mm 11.0
